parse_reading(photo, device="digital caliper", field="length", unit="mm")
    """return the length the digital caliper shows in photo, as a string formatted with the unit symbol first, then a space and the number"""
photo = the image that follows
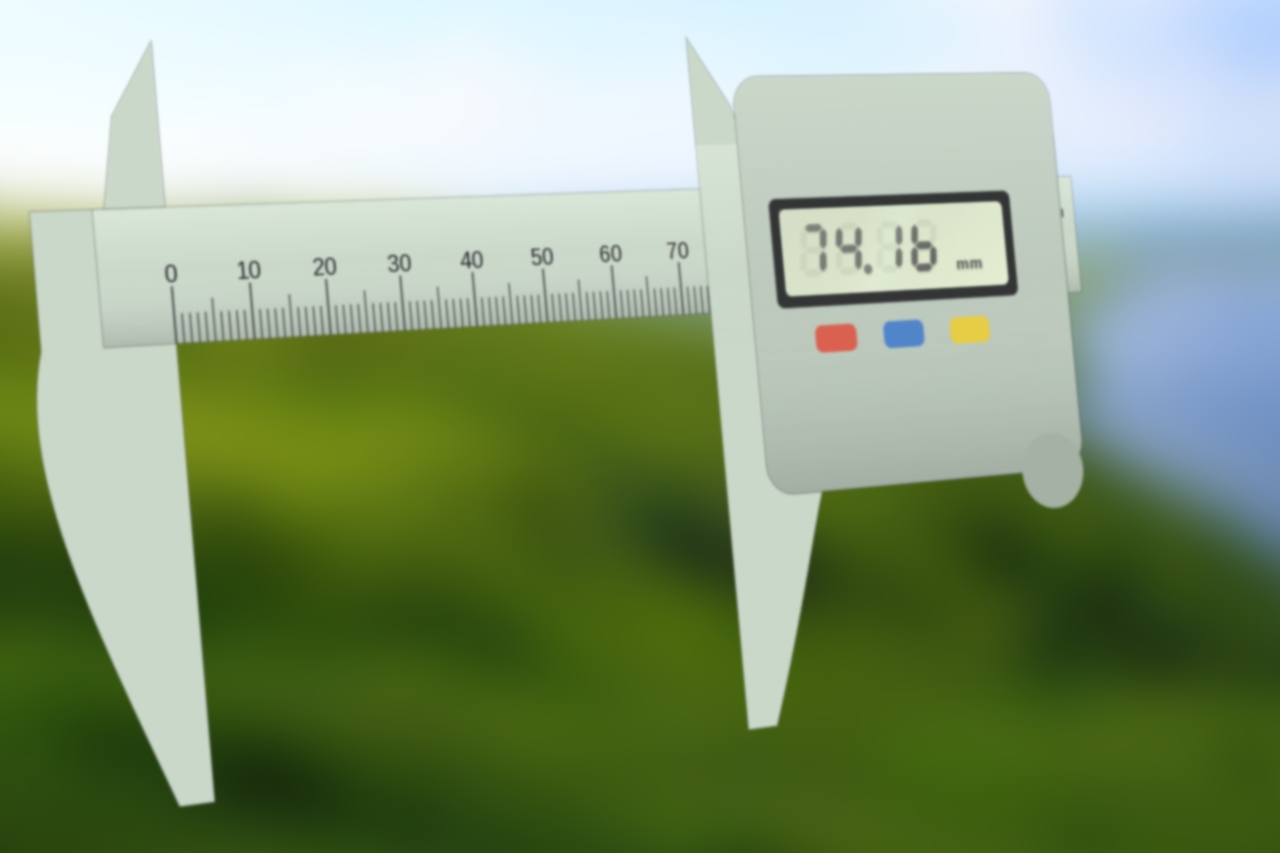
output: mm 74.16
